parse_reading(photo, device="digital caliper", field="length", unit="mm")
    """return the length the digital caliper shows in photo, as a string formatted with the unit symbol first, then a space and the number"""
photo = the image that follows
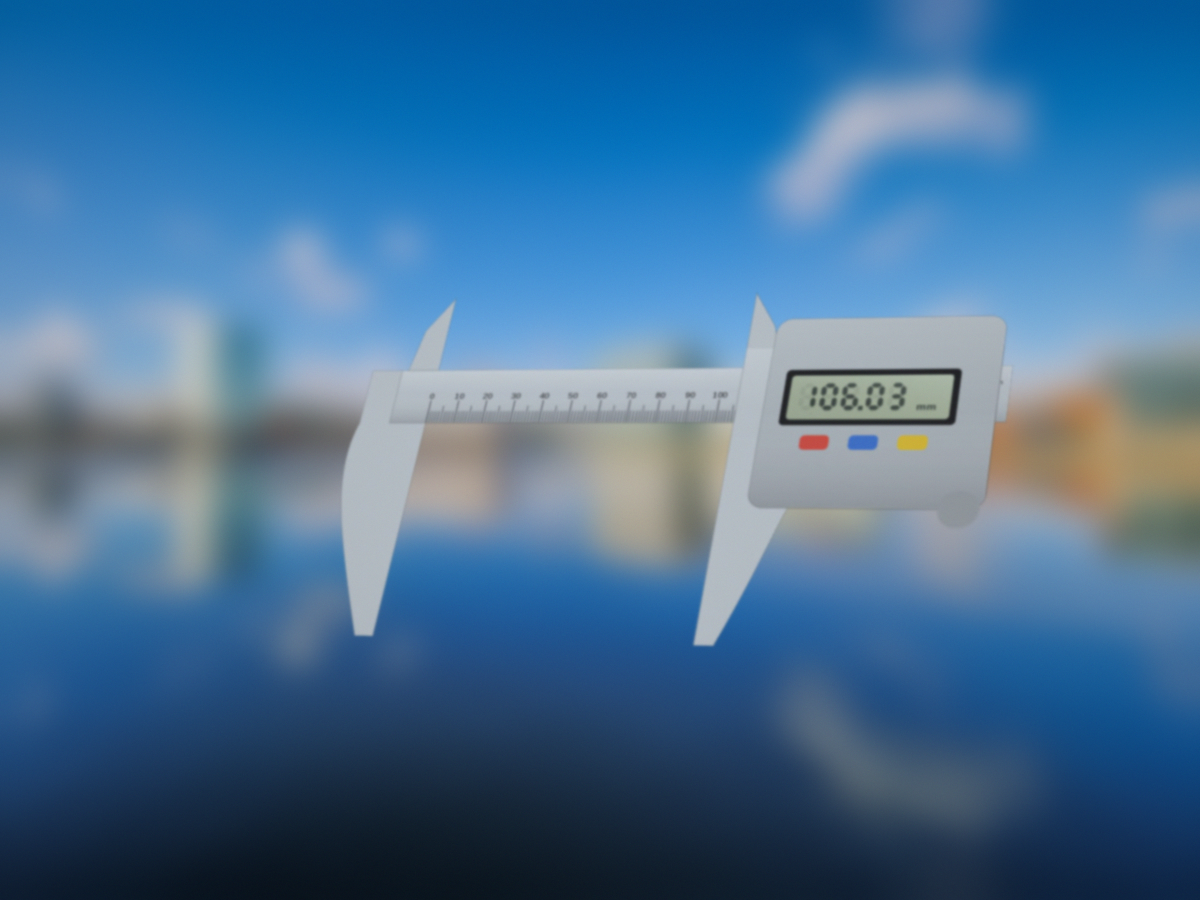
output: mm 106.03
